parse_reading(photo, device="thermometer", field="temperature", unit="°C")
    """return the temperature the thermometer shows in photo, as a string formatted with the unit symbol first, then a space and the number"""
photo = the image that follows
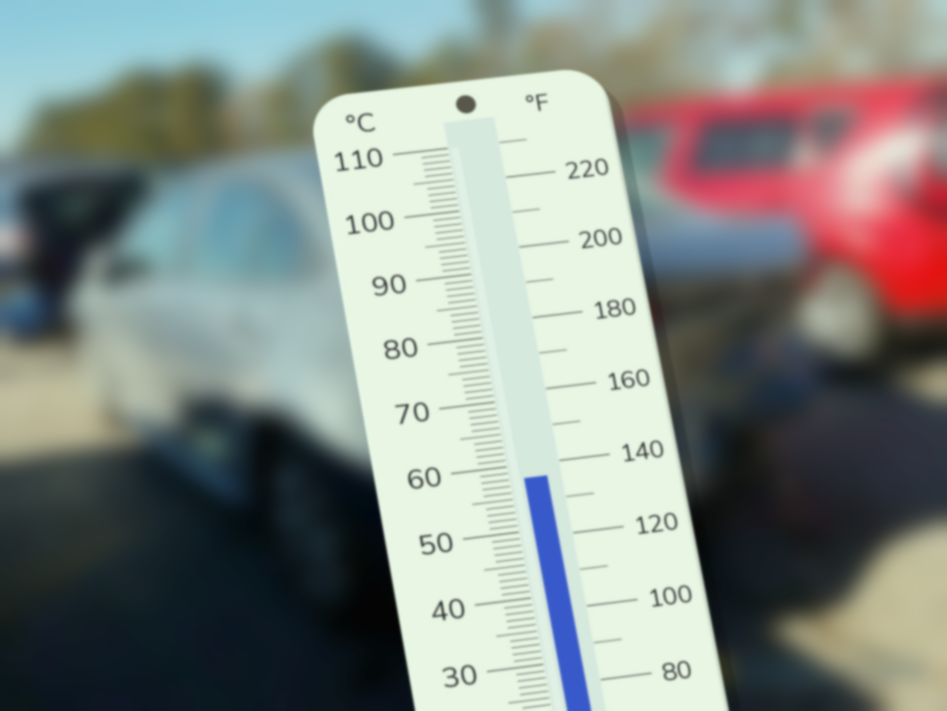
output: °C 58
